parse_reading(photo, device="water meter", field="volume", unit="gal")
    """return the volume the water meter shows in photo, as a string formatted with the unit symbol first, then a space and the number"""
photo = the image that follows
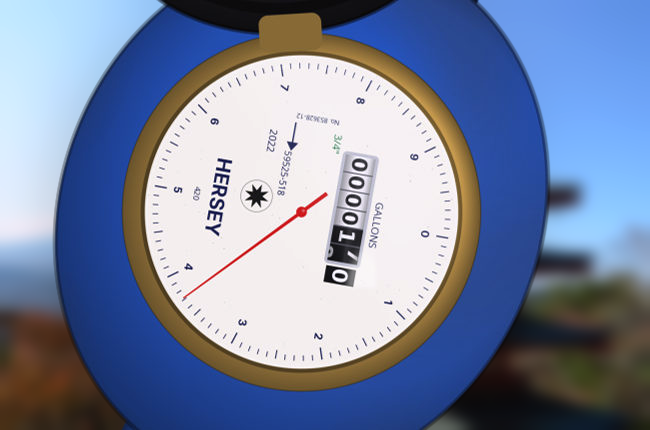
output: gal 173.7
